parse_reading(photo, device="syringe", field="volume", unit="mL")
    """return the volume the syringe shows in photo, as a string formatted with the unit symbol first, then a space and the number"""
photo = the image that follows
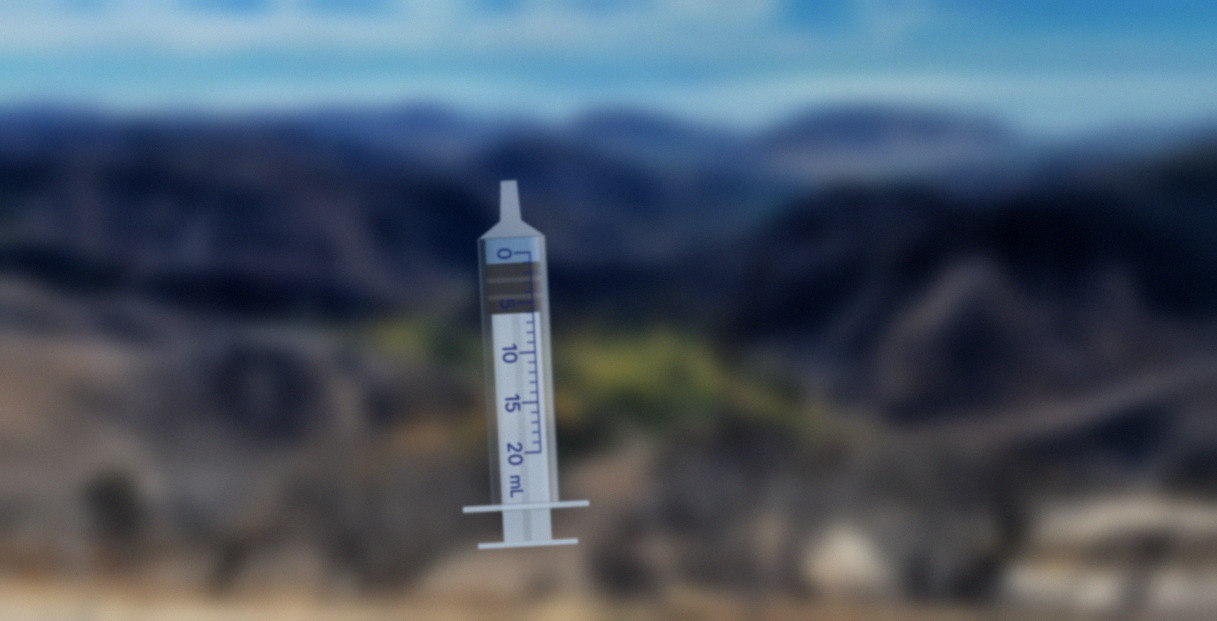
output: mL 1
